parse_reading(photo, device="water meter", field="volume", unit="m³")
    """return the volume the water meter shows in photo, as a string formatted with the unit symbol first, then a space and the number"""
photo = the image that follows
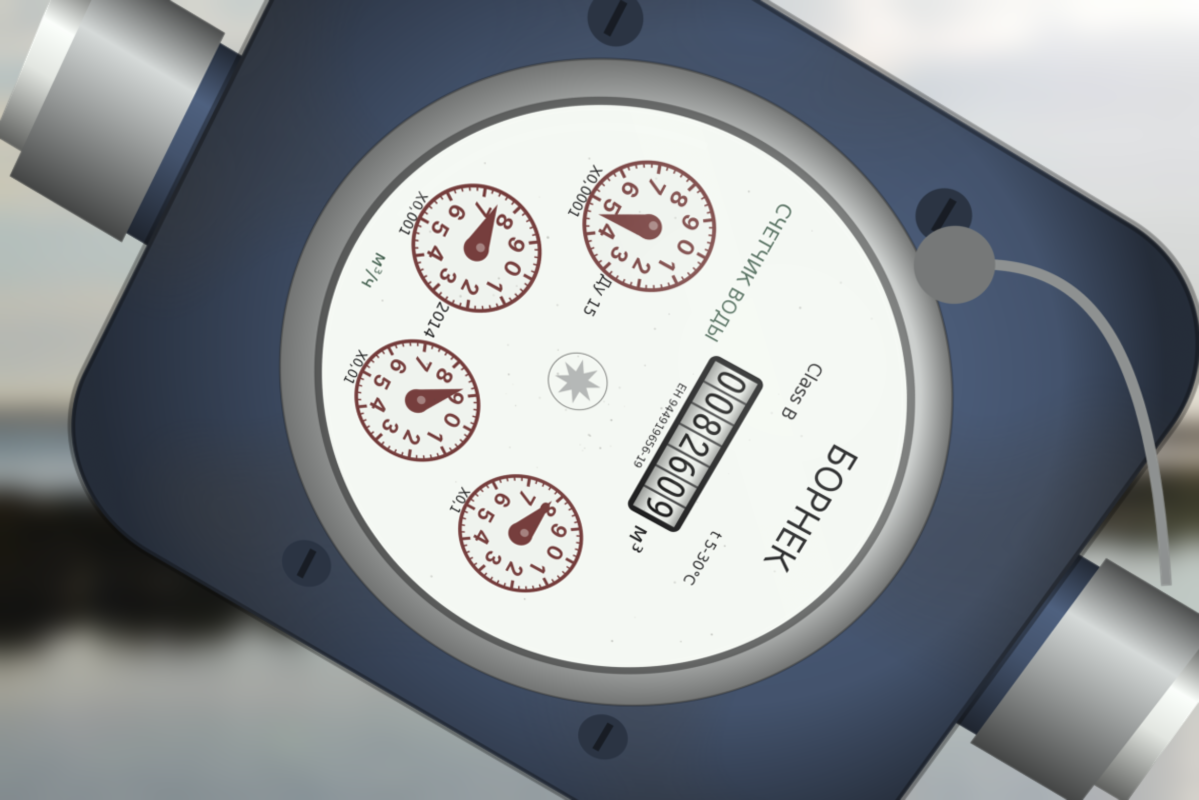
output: m³ 82609.7874
